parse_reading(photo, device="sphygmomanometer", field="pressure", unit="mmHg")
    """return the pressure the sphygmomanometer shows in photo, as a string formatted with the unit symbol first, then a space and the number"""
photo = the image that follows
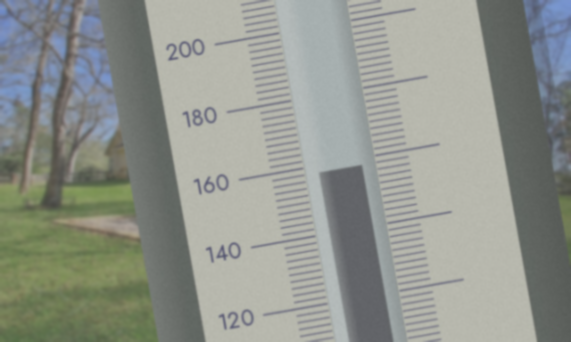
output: mmHg 158
